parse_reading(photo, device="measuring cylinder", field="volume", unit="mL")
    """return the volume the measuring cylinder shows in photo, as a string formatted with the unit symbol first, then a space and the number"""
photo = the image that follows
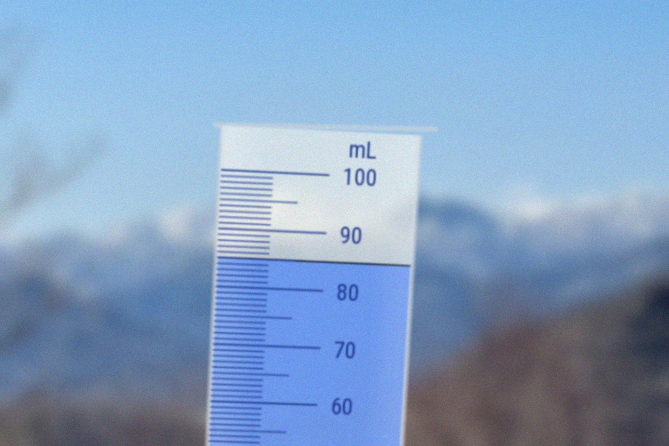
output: mL 85
